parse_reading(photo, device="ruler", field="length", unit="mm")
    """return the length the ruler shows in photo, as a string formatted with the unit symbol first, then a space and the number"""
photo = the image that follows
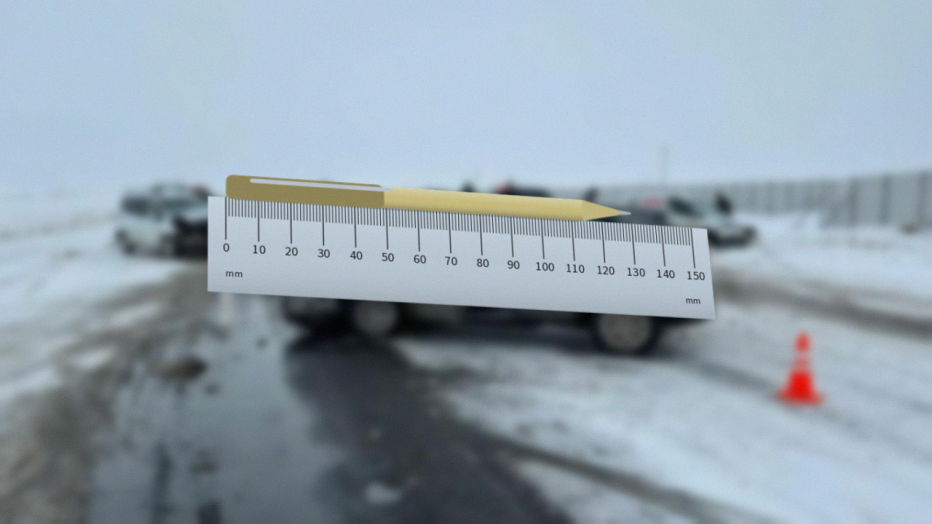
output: mm 130
